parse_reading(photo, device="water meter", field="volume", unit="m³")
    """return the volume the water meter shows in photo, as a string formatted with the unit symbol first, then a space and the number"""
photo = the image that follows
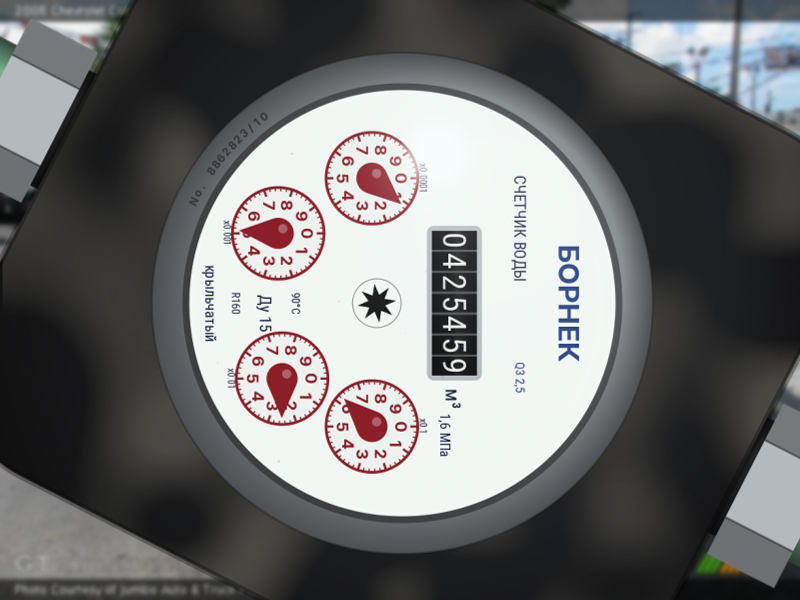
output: m³ 425459.6251
